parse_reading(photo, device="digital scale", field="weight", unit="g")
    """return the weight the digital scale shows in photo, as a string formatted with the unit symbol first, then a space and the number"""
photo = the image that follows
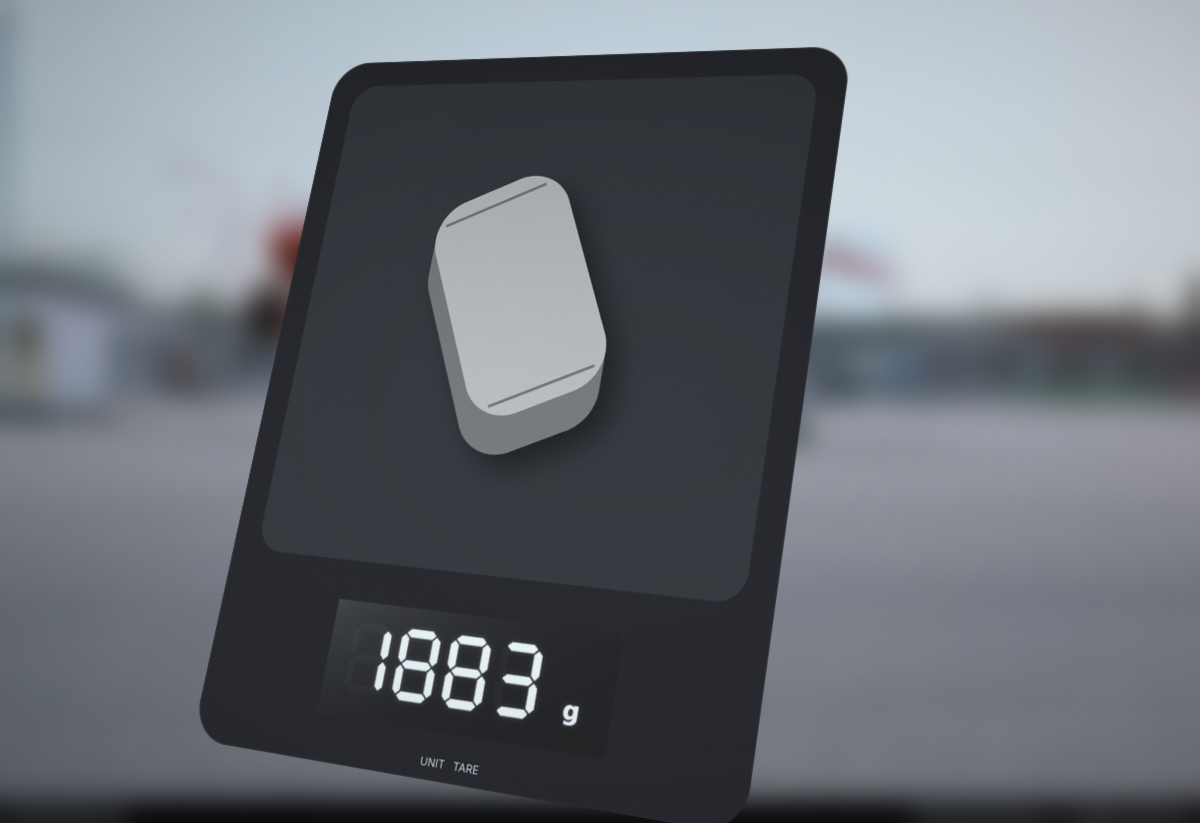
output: g 1883
